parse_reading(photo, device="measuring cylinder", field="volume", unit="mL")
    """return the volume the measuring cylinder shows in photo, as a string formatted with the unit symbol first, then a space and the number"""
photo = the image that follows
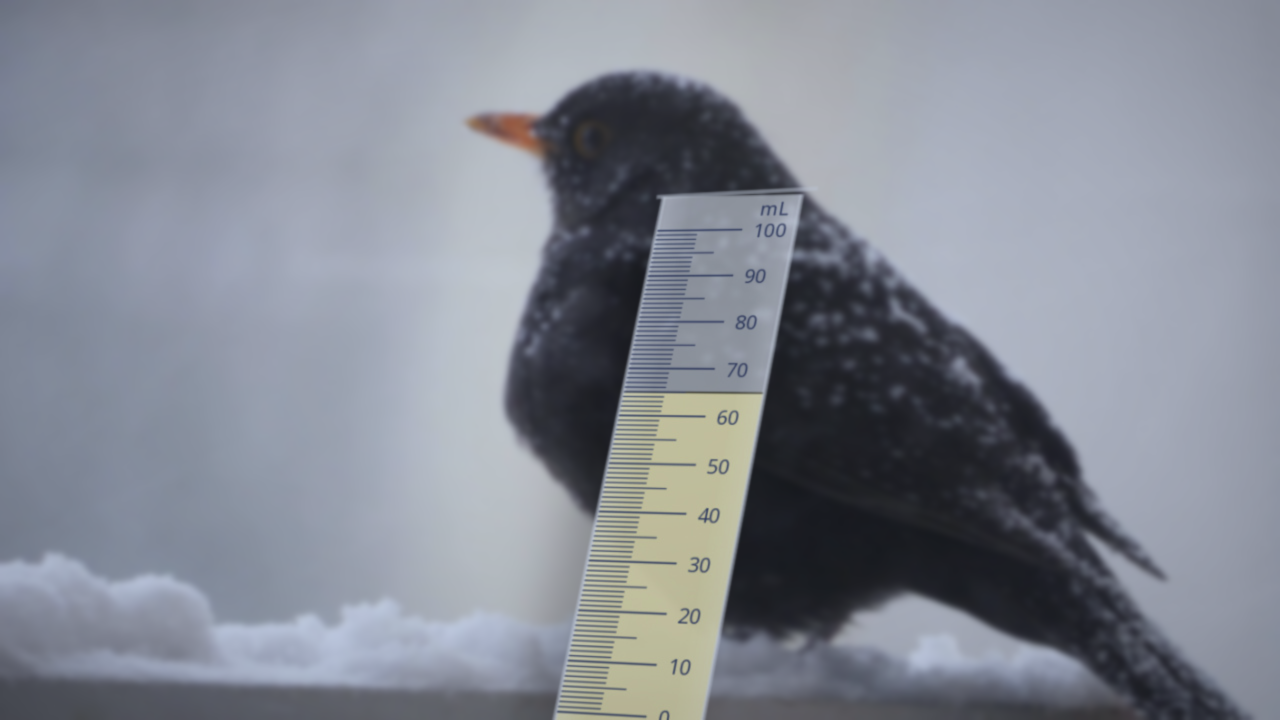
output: mL 65
